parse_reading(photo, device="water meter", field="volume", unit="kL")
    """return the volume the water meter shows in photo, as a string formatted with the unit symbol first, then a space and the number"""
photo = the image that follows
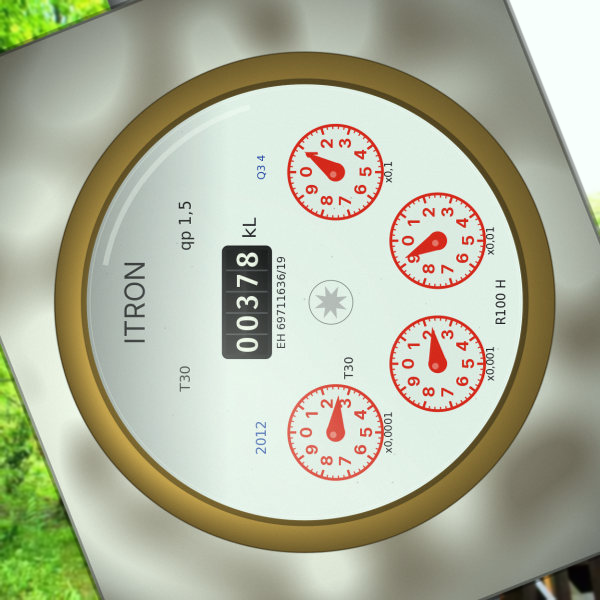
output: kL 378.0922
